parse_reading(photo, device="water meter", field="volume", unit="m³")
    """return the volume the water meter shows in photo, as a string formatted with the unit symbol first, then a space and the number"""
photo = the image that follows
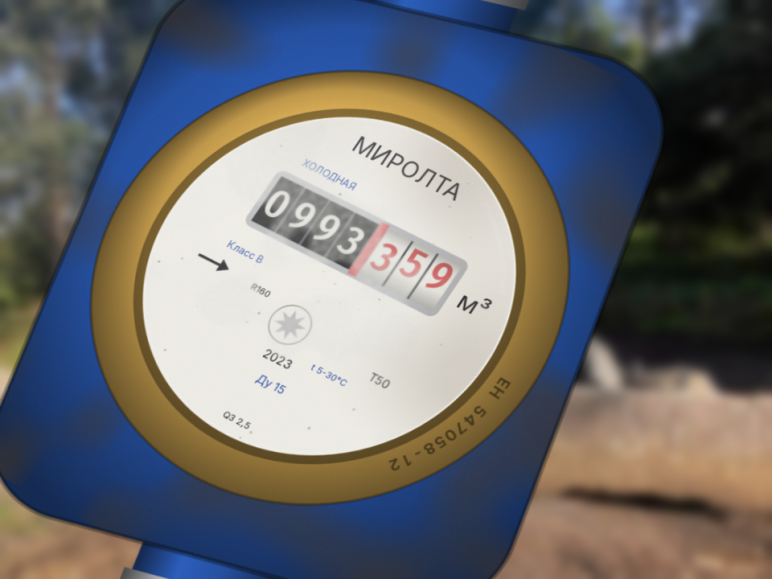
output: m³ 993.359
